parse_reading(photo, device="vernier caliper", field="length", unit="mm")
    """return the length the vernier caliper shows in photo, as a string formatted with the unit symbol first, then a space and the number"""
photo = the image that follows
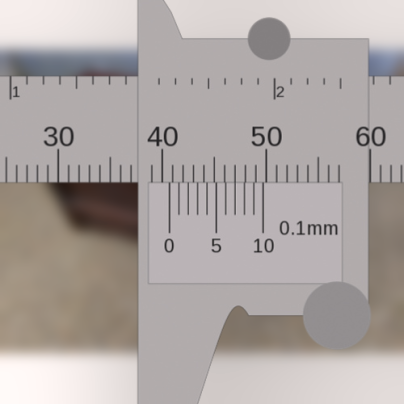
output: mm 40.7
